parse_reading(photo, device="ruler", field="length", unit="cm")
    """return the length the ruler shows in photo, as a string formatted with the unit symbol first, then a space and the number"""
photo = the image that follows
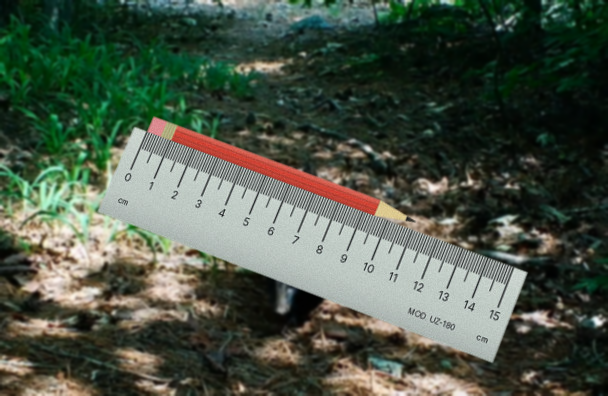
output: cm 11
